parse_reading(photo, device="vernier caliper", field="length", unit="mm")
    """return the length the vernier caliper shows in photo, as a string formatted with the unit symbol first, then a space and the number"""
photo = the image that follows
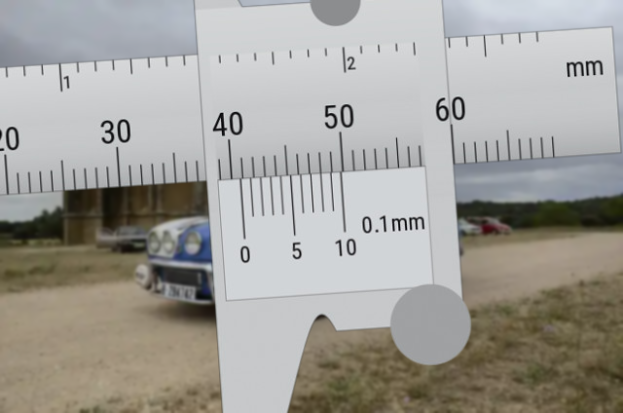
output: mm 40.8
